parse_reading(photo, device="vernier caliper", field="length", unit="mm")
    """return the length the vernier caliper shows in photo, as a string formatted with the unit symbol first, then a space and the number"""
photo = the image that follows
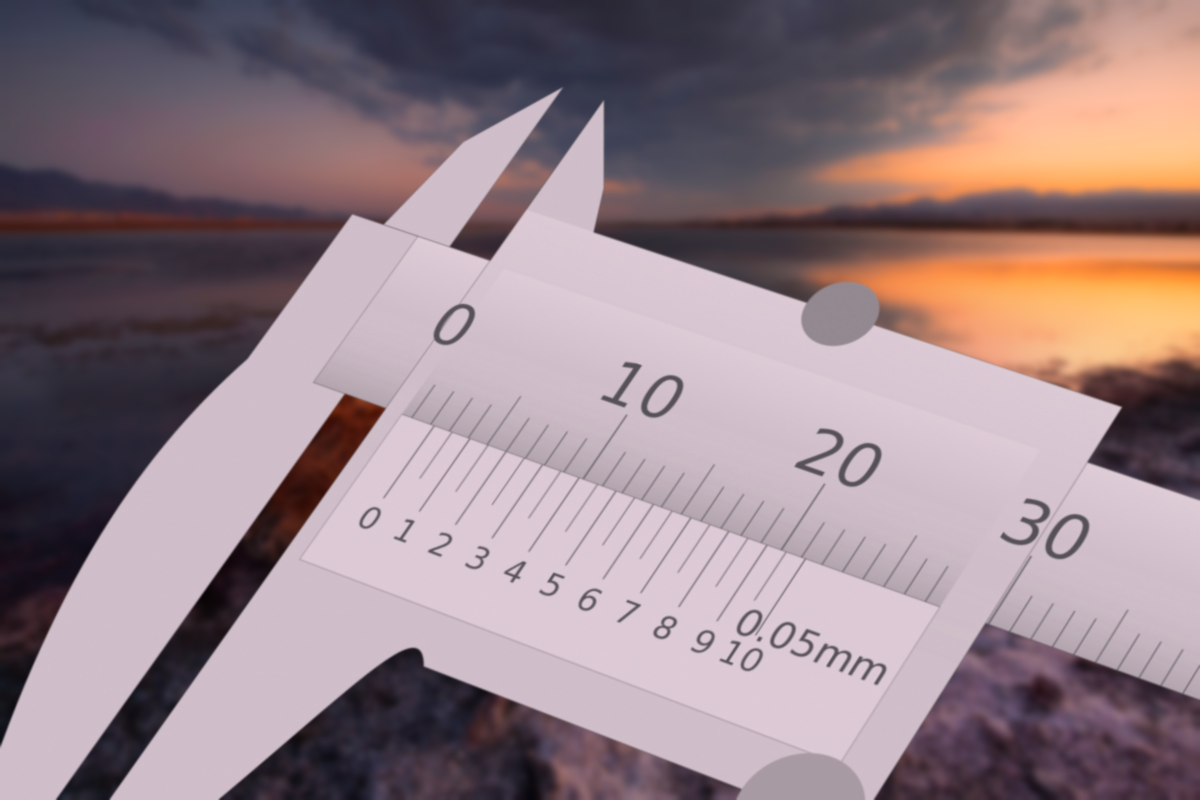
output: mm 2.2
